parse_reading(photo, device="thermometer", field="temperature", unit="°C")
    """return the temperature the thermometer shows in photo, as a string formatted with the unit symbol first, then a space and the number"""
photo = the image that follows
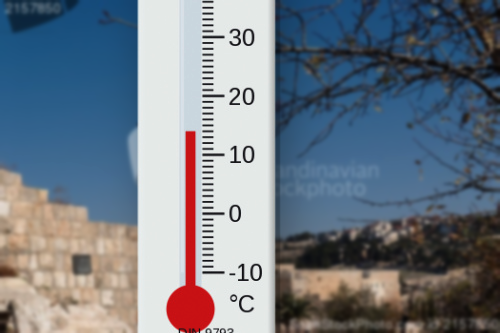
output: °C 14
